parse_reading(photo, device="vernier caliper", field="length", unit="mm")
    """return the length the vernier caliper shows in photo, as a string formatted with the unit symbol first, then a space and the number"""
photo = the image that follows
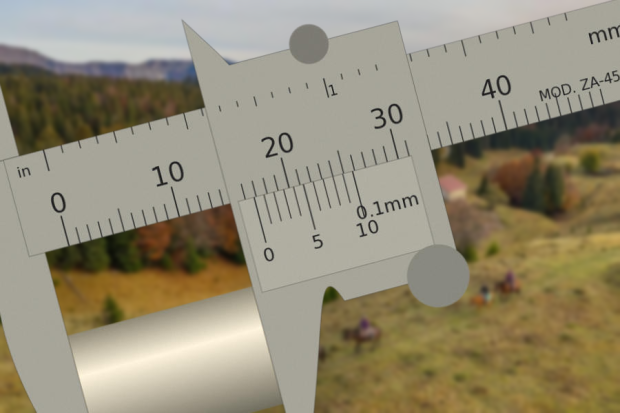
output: mm 16.8
